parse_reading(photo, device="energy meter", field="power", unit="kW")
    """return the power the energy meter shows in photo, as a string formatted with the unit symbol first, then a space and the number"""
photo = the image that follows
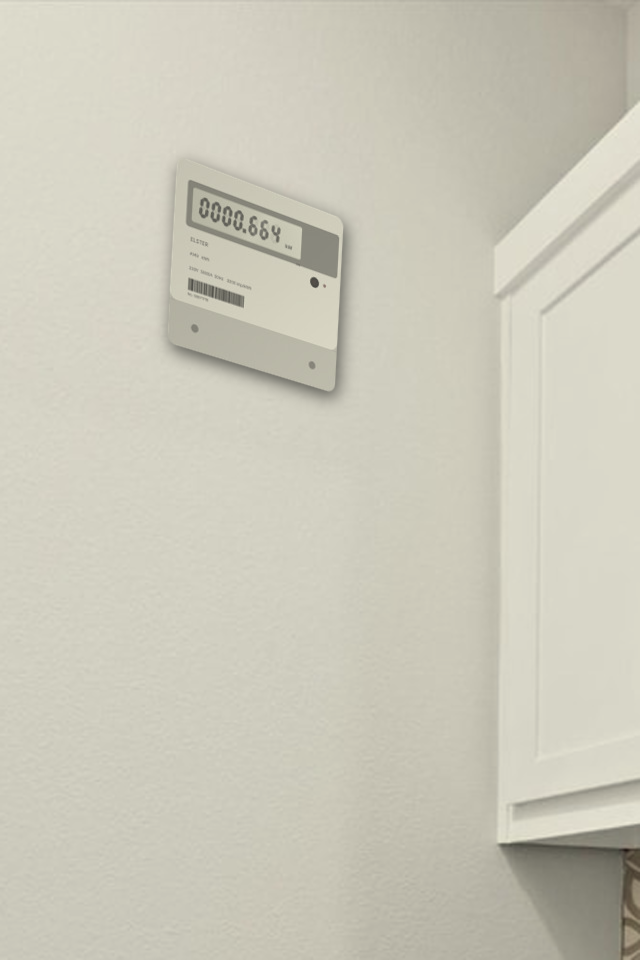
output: kW 0.664
